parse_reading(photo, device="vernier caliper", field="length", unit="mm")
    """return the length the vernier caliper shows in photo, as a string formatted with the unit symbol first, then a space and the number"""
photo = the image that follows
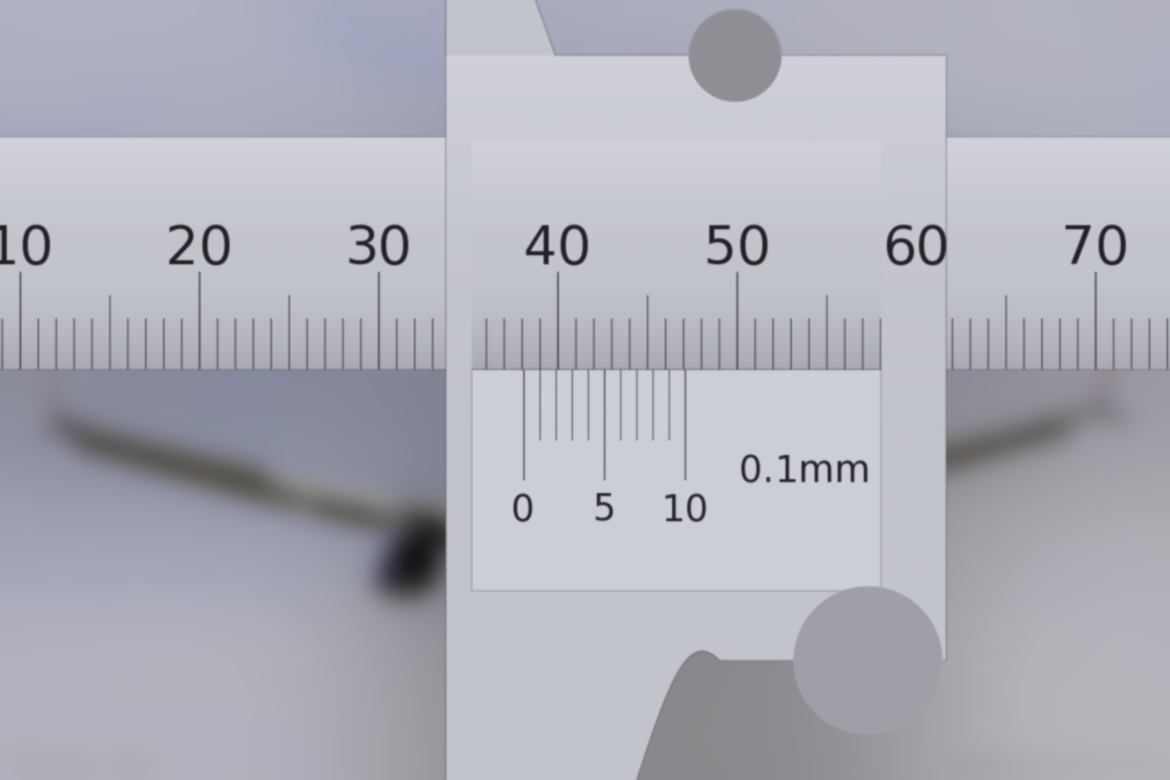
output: mm 38.1
